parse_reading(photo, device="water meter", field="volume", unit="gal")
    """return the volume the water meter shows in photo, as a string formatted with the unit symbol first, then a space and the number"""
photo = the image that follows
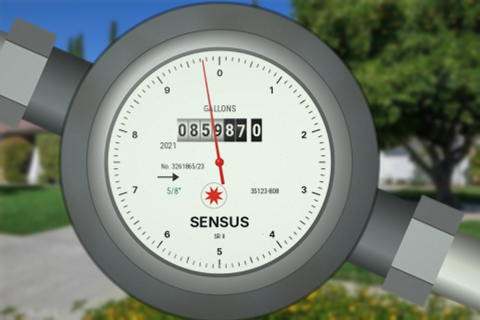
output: gal 859869.7
